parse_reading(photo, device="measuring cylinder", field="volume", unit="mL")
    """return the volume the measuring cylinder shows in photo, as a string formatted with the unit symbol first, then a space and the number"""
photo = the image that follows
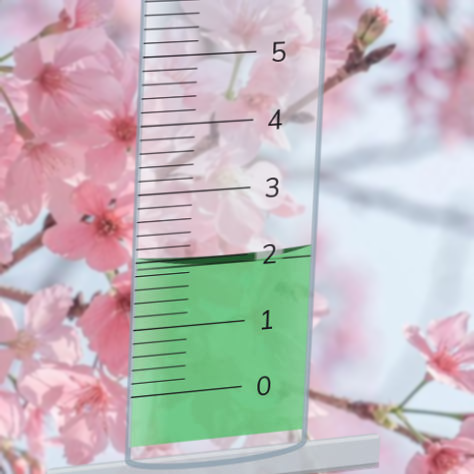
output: mL 1.9
